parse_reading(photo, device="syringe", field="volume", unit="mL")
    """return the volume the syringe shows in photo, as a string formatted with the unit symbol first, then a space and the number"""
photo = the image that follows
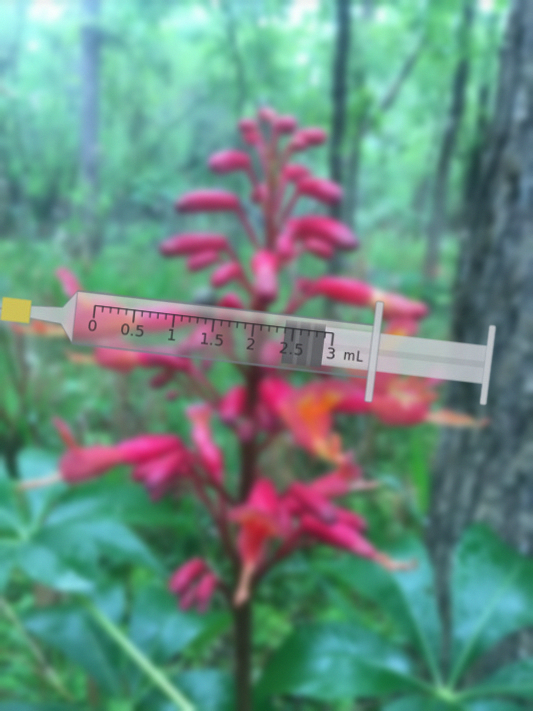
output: mL 2.4
